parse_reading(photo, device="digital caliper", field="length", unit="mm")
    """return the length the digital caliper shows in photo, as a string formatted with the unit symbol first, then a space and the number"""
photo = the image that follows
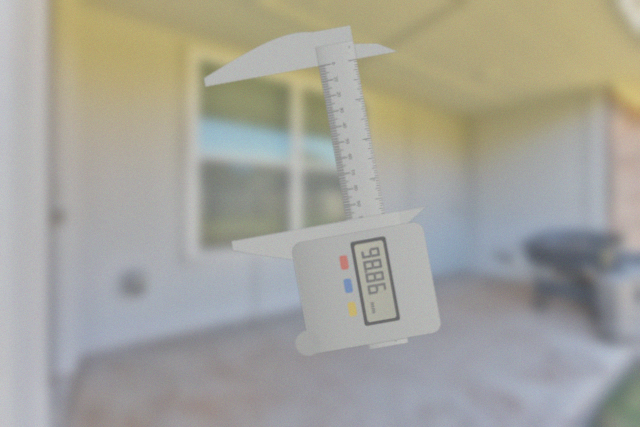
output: mm 98.86
